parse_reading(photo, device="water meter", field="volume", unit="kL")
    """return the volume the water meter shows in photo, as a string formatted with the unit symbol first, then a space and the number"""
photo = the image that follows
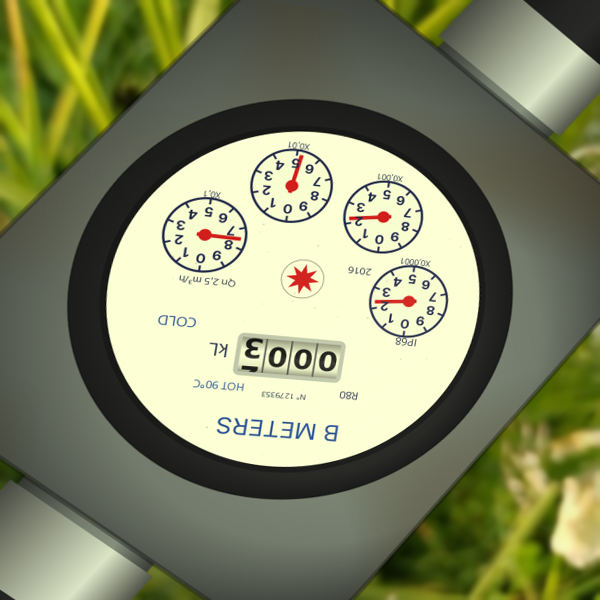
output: kL 2.7522
